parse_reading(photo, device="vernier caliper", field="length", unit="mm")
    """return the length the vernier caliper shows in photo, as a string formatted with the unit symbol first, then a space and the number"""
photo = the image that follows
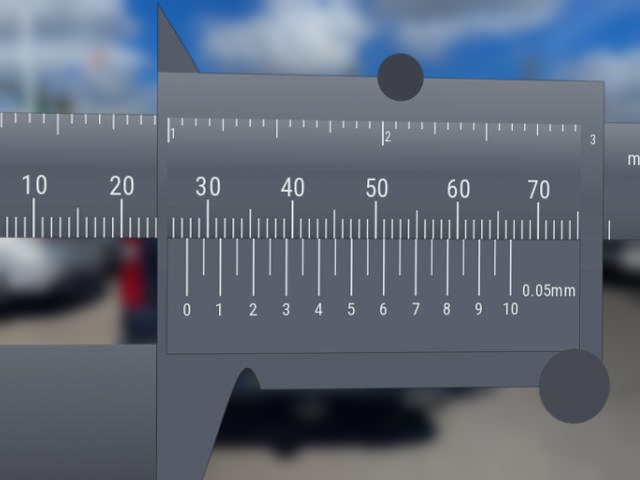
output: mm 27.6
